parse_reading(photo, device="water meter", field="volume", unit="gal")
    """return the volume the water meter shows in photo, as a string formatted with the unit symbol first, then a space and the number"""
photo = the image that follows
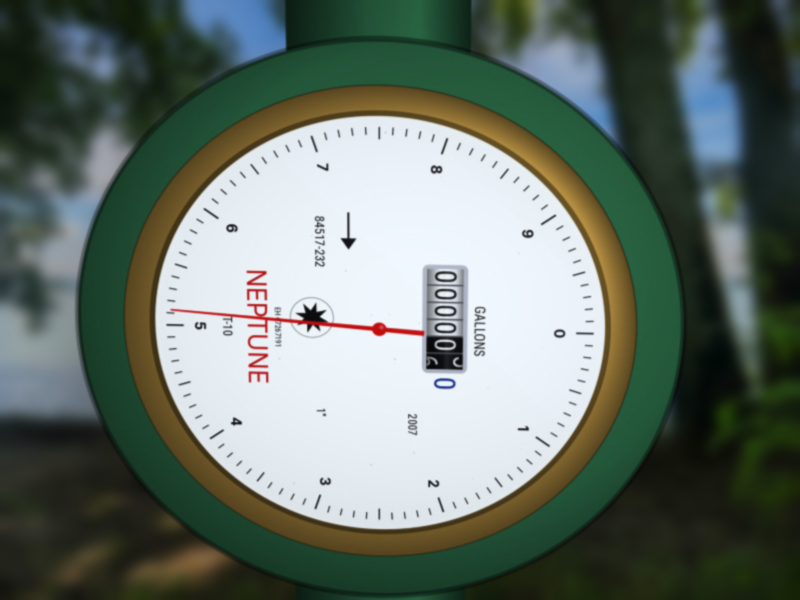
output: gal 55.1
